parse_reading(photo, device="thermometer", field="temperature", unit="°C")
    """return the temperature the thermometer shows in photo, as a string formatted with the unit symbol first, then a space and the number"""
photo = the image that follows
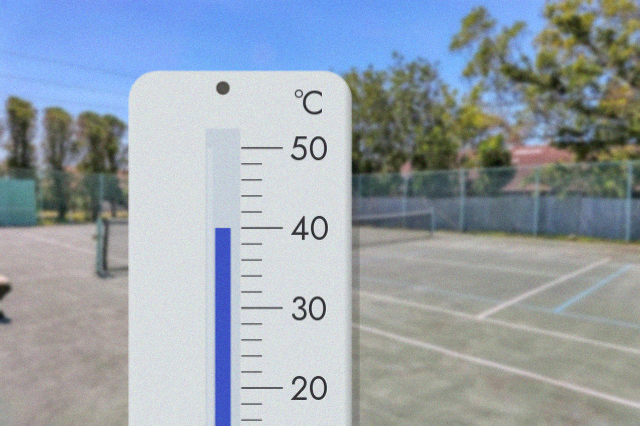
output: °C 40
